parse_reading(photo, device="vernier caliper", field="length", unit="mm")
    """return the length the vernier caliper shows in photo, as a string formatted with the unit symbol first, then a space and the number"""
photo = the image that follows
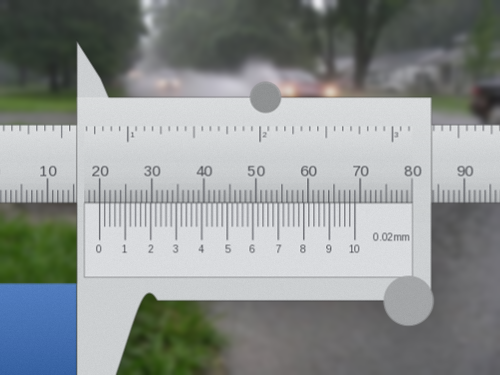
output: mm 20.0
